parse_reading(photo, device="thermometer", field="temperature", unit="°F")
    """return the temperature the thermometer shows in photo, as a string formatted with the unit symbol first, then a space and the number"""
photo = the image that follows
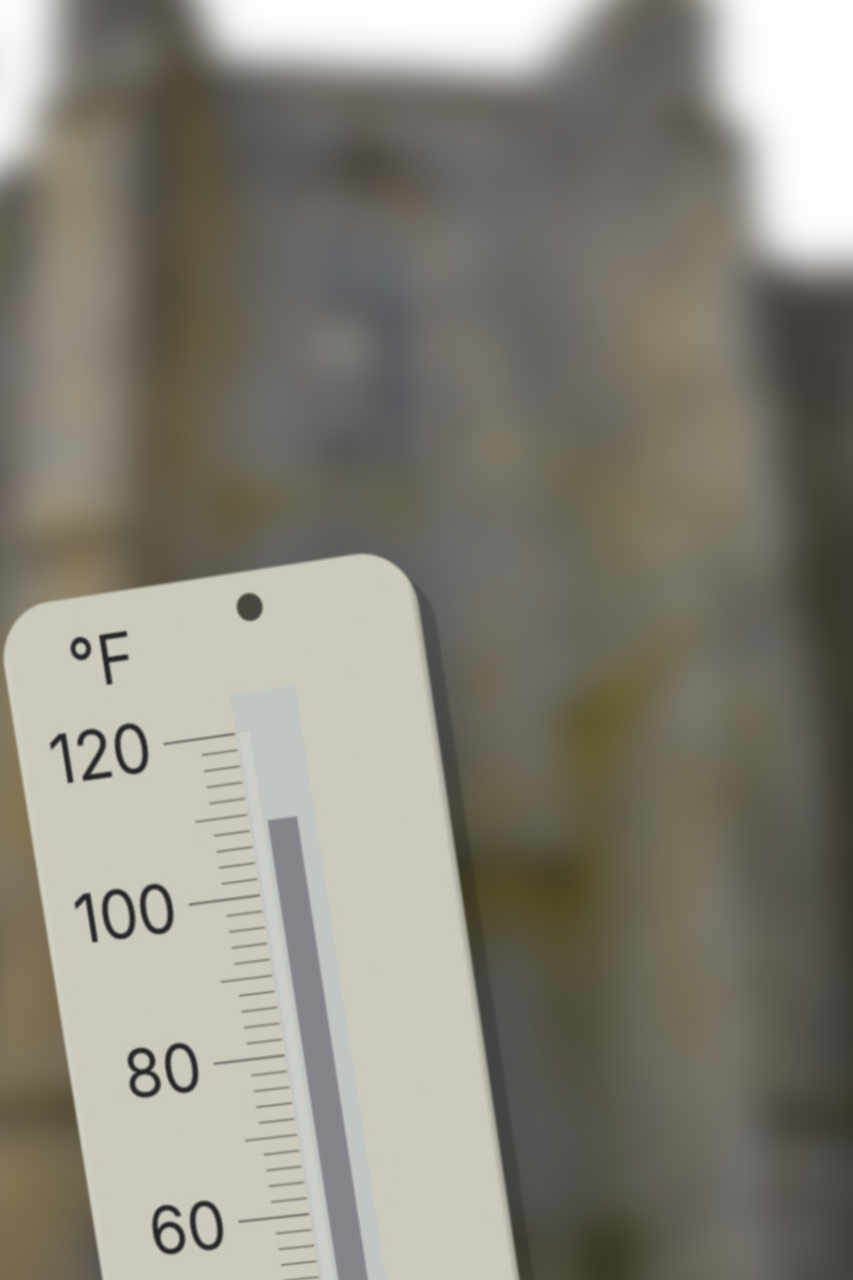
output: °F 109
